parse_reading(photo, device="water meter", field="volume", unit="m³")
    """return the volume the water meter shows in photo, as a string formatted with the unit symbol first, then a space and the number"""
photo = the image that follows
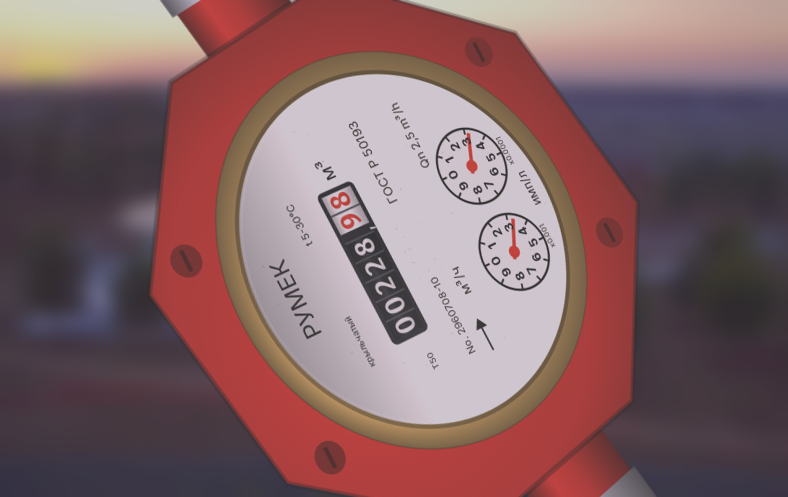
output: m³ 228.9833
